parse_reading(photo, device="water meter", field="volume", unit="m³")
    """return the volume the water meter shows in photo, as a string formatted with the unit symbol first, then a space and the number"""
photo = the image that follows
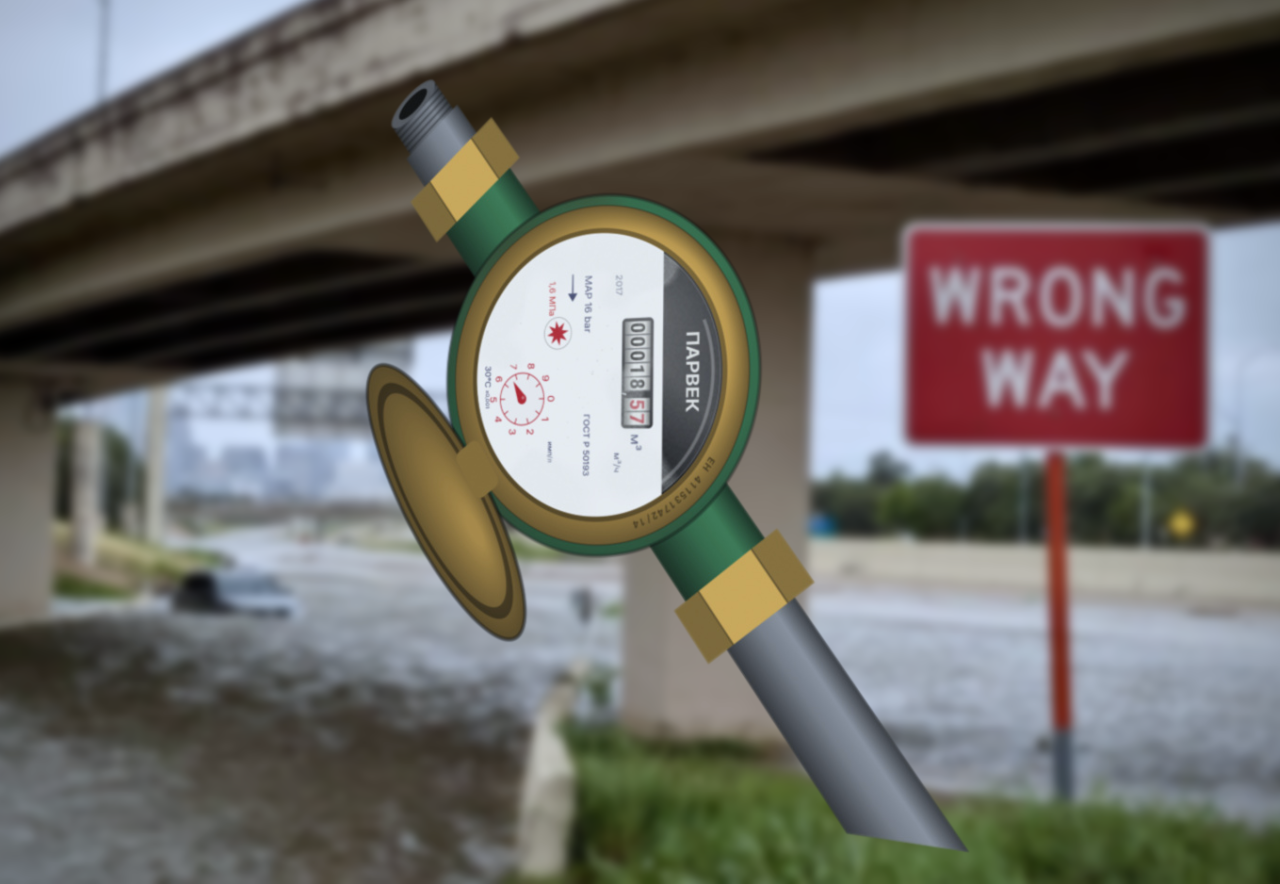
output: m³ 18.576
